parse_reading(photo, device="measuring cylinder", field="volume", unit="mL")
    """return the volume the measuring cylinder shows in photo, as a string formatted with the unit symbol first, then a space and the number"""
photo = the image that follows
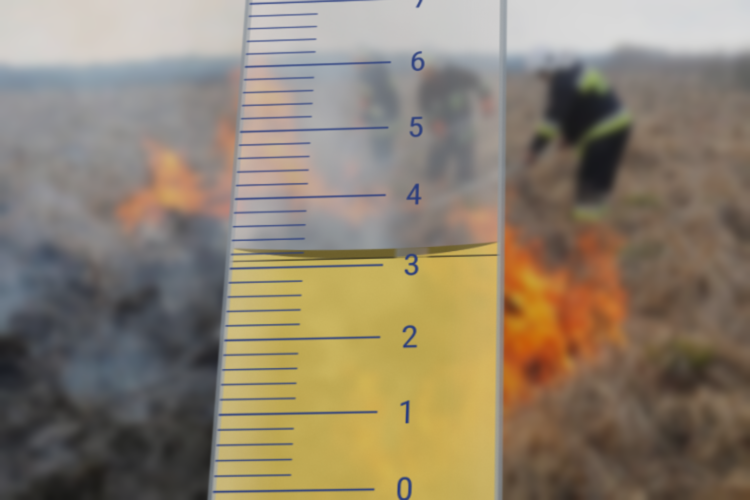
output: mL 3.1
